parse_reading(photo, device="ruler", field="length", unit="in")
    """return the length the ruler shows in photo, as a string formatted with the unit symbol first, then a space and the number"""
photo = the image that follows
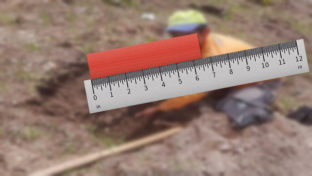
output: in 6.5
